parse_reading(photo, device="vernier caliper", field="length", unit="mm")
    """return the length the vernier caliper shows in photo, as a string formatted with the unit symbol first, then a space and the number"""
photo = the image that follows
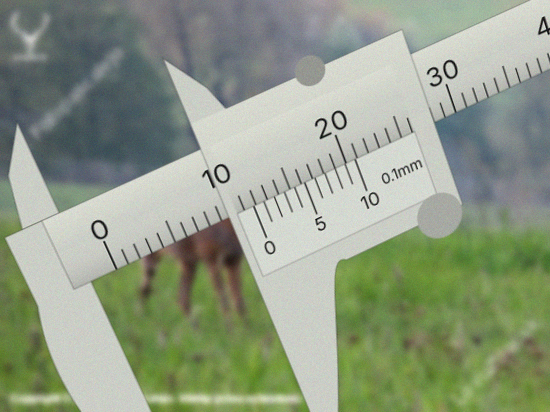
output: mm 11.8
